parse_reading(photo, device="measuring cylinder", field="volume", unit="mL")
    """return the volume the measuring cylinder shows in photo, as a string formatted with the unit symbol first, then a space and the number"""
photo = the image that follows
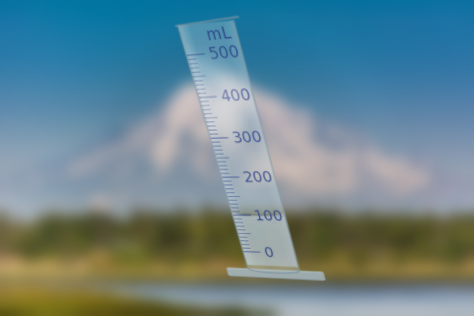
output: mL 100
